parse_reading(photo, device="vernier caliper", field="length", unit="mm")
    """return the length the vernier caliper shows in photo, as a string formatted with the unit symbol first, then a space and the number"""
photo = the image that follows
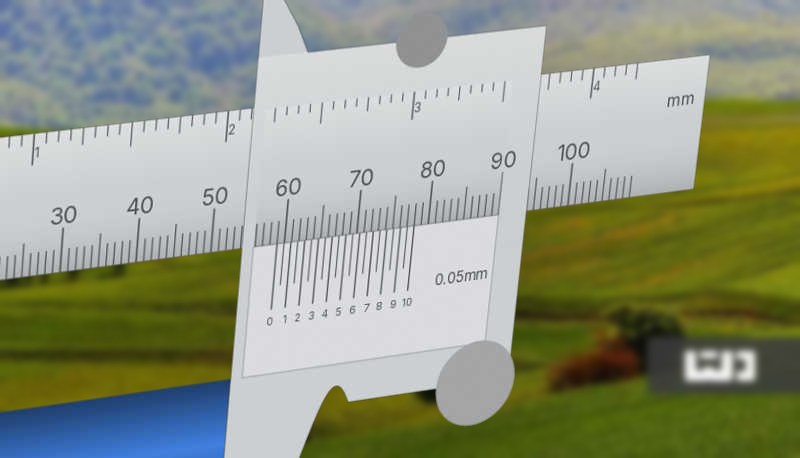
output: mm 59.0
